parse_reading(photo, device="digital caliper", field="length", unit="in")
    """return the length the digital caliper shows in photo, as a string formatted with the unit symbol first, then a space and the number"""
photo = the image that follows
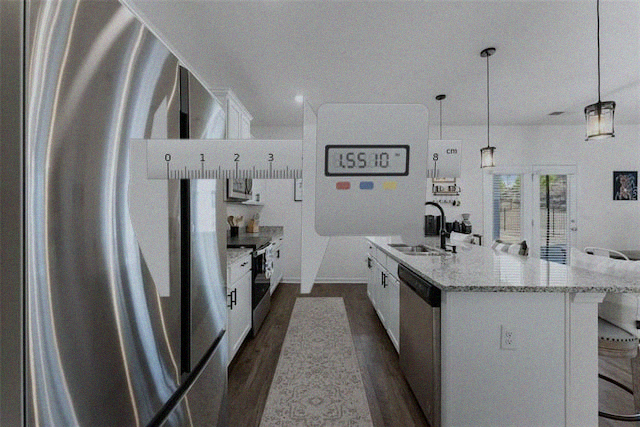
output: in 1.5510
